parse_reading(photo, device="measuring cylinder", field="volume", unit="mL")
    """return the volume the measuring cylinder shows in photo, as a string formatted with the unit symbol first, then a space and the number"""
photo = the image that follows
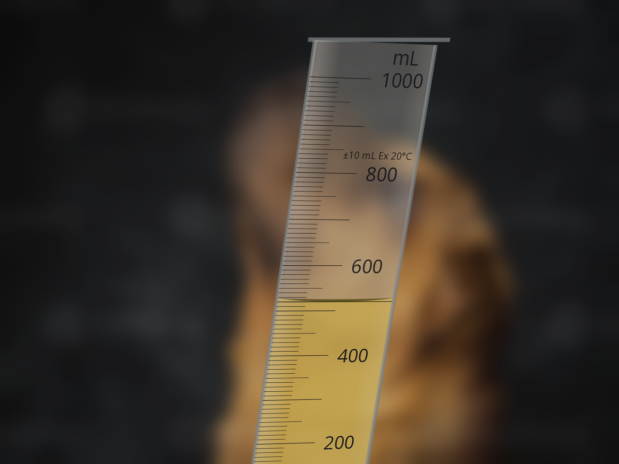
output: mL 520
